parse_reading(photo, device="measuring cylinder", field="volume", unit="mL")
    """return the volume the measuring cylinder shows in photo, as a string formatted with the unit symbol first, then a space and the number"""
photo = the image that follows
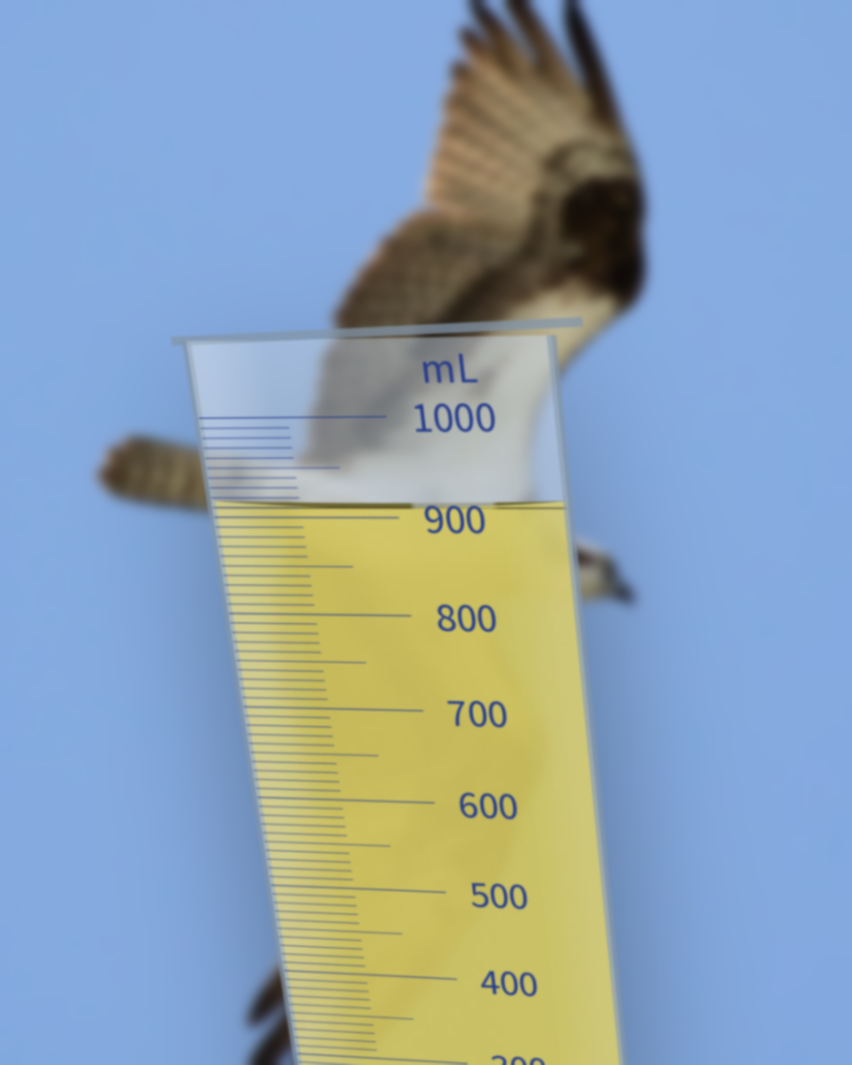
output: mL 910
